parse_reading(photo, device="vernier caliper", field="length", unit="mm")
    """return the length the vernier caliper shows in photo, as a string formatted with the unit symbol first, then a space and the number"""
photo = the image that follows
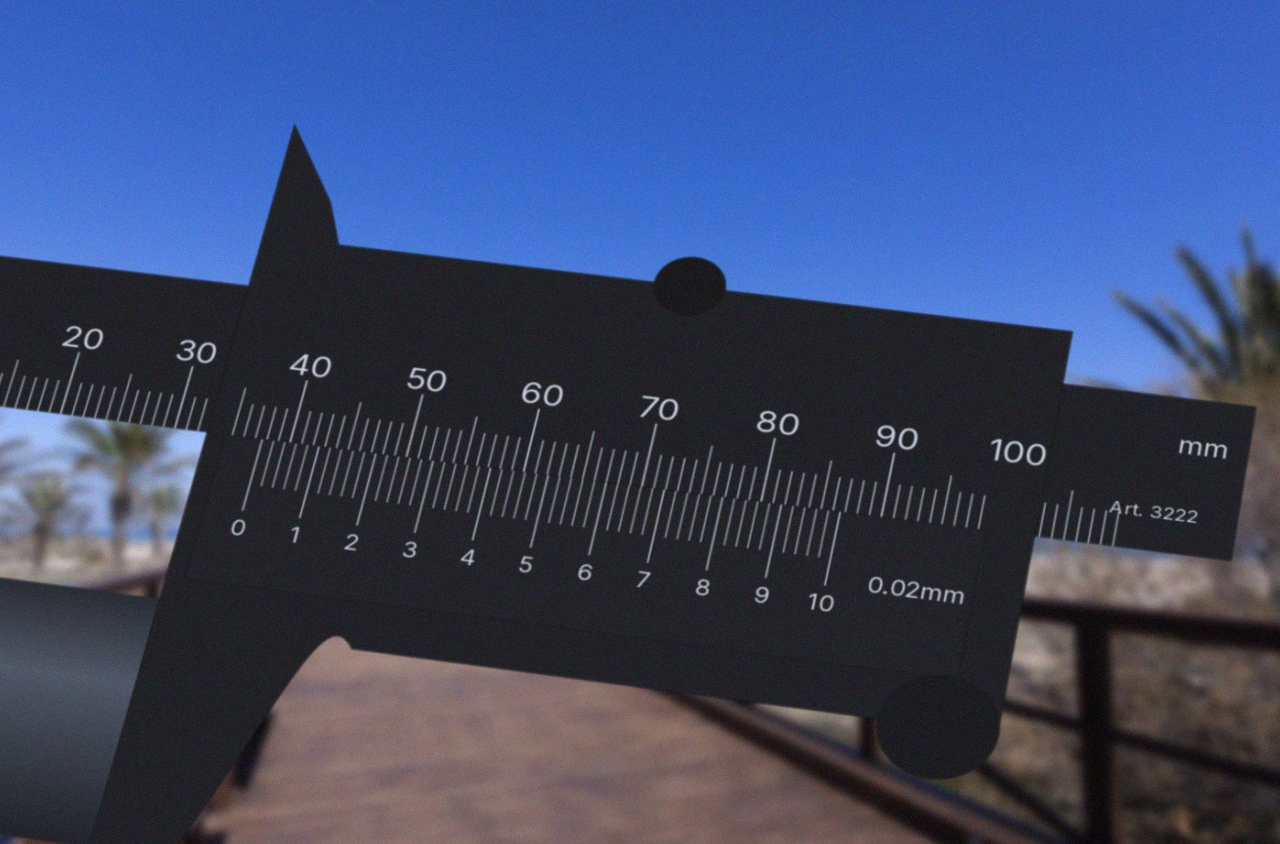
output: mm 37.6
